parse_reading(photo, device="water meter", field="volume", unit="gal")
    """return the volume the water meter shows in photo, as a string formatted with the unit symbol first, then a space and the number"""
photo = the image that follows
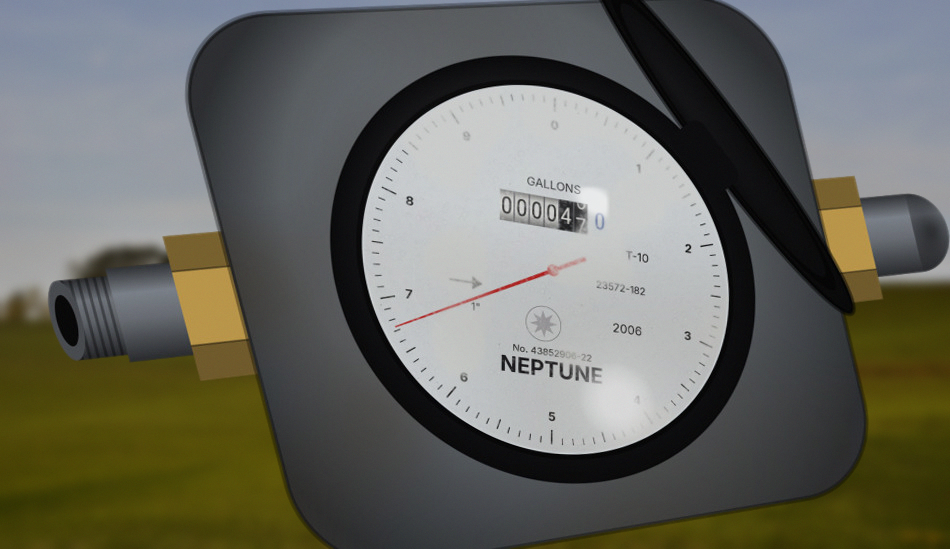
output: gal 466.7
